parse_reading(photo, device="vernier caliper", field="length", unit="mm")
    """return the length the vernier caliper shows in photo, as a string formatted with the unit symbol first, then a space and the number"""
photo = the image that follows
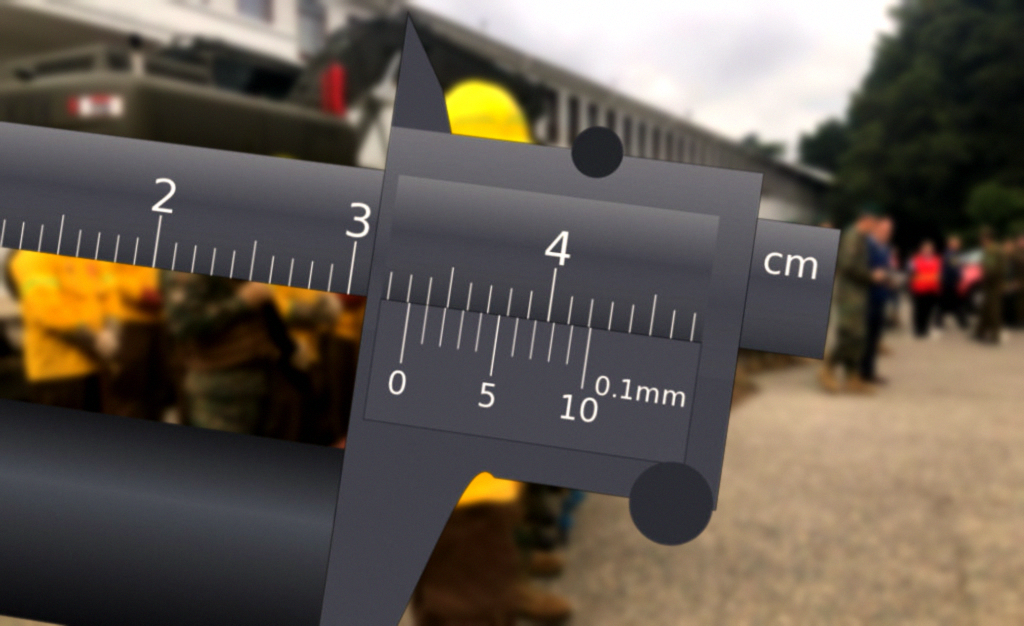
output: mm 33.1
